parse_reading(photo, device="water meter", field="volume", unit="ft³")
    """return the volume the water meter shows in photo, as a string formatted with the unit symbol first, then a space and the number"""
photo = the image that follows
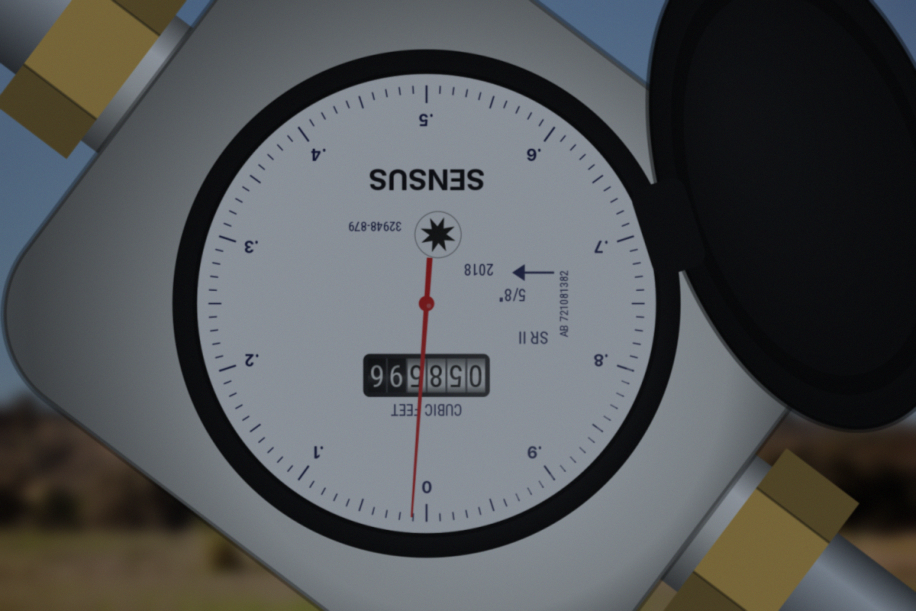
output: ft³ 58596.01
